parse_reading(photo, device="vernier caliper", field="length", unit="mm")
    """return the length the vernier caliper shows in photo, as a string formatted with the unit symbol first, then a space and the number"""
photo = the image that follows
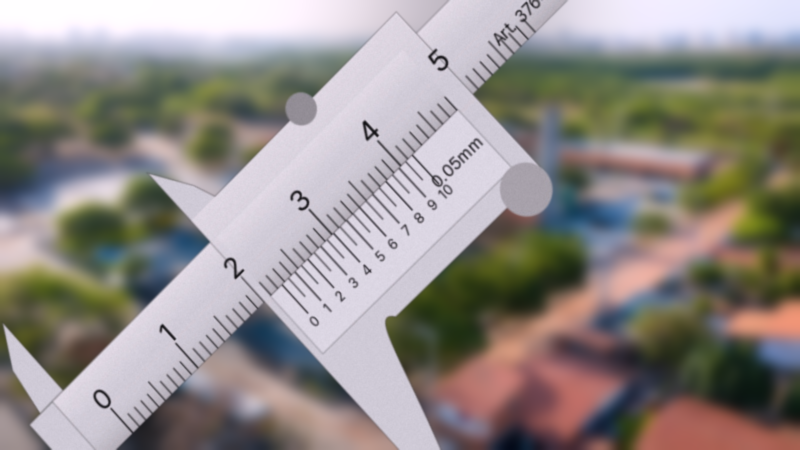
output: mm 22.6
